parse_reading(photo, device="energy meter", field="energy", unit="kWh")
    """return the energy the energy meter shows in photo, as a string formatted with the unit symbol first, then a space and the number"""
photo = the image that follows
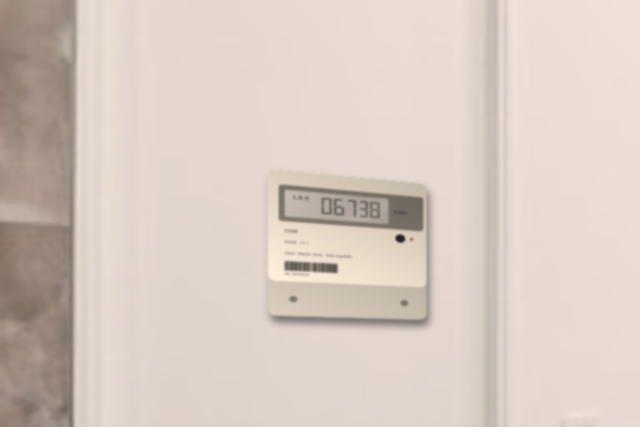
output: kWh 6738
